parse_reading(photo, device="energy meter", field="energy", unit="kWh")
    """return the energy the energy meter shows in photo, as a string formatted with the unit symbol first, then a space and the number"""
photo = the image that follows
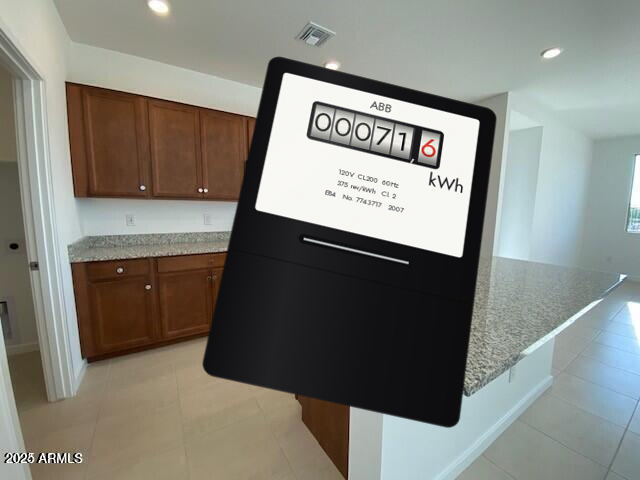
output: kWh 71.6
